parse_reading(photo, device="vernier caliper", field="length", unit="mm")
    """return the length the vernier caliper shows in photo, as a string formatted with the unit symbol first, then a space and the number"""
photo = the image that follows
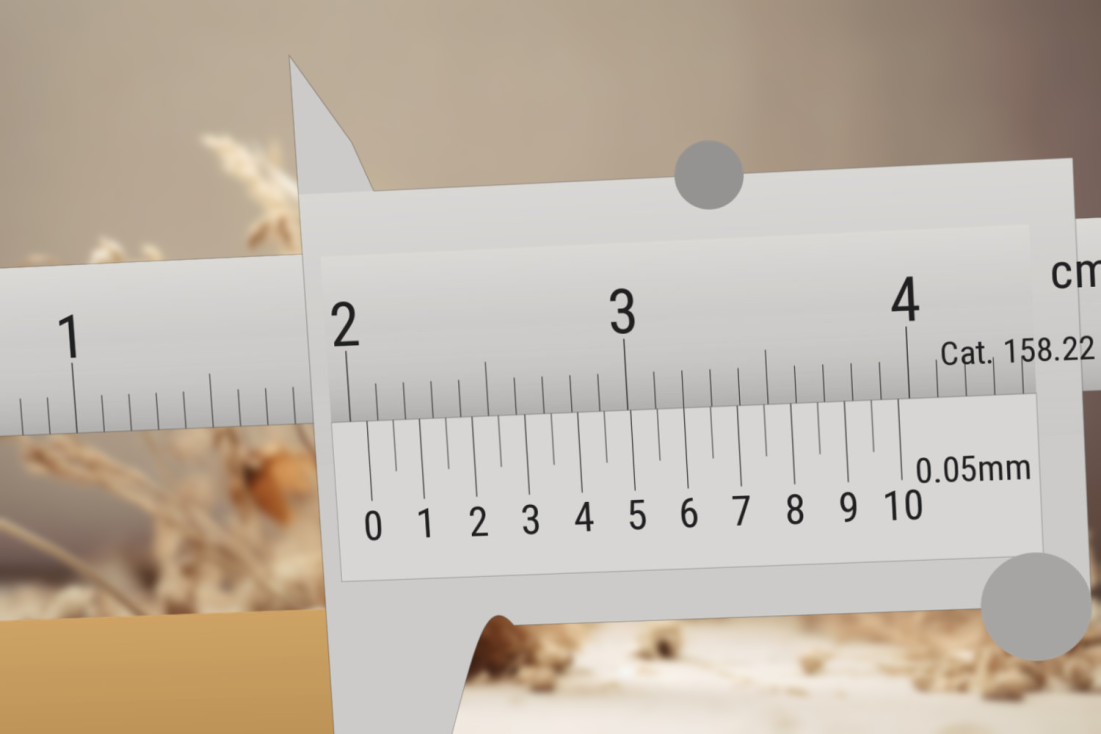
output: mm 20.60
